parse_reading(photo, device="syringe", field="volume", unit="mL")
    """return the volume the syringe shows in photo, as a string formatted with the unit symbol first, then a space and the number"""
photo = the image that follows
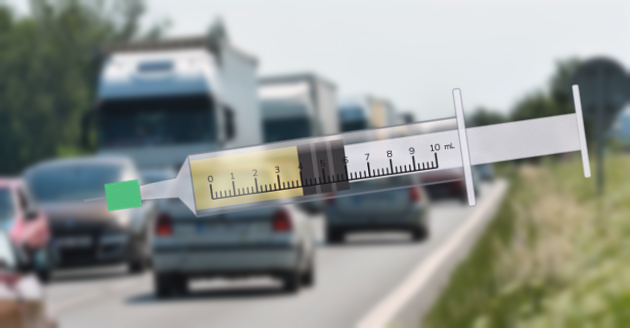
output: mL 4
